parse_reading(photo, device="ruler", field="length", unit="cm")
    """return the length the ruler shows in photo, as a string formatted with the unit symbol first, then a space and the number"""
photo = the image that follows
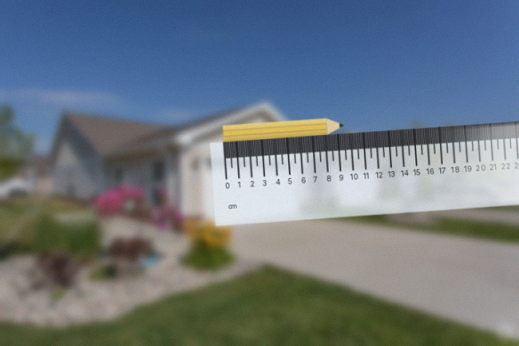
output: cm 9.5
